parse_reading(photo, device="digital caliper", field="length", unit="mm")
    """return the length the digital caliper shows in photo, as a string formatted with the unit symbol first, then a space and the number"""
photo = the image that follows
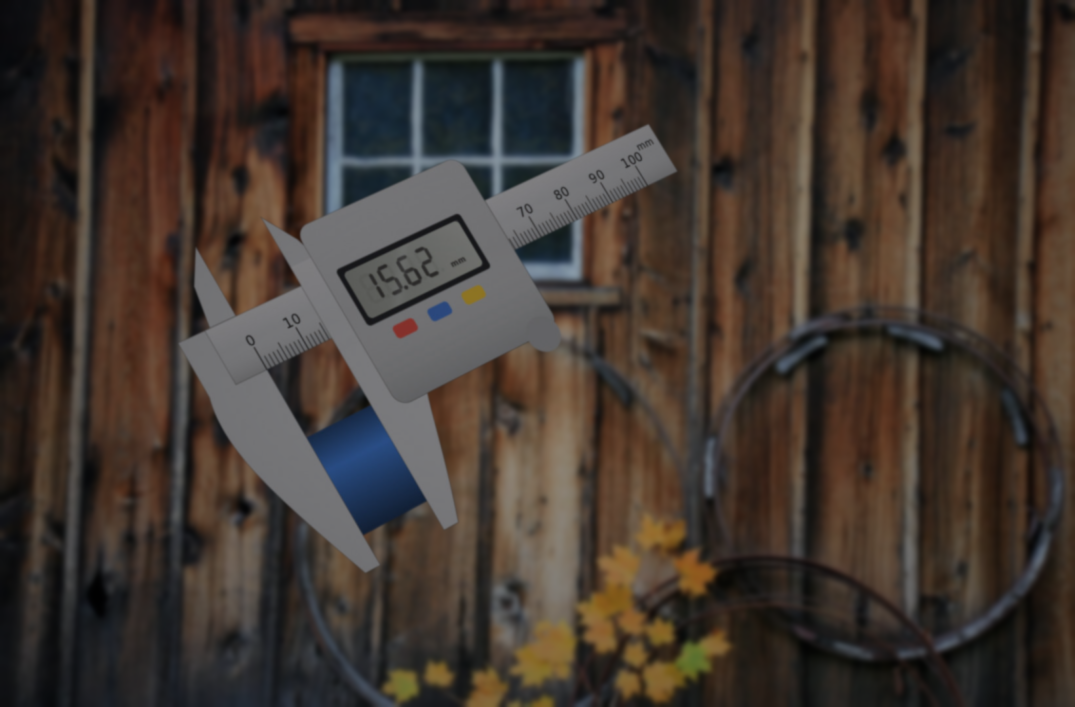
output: mm 15.62
